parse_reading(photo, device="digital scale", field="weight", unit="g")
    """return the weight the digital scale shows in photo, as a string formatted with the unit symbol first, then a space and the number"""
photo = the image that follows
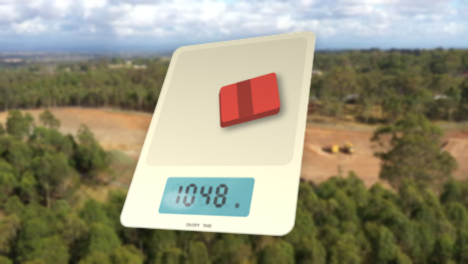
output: g 1048
